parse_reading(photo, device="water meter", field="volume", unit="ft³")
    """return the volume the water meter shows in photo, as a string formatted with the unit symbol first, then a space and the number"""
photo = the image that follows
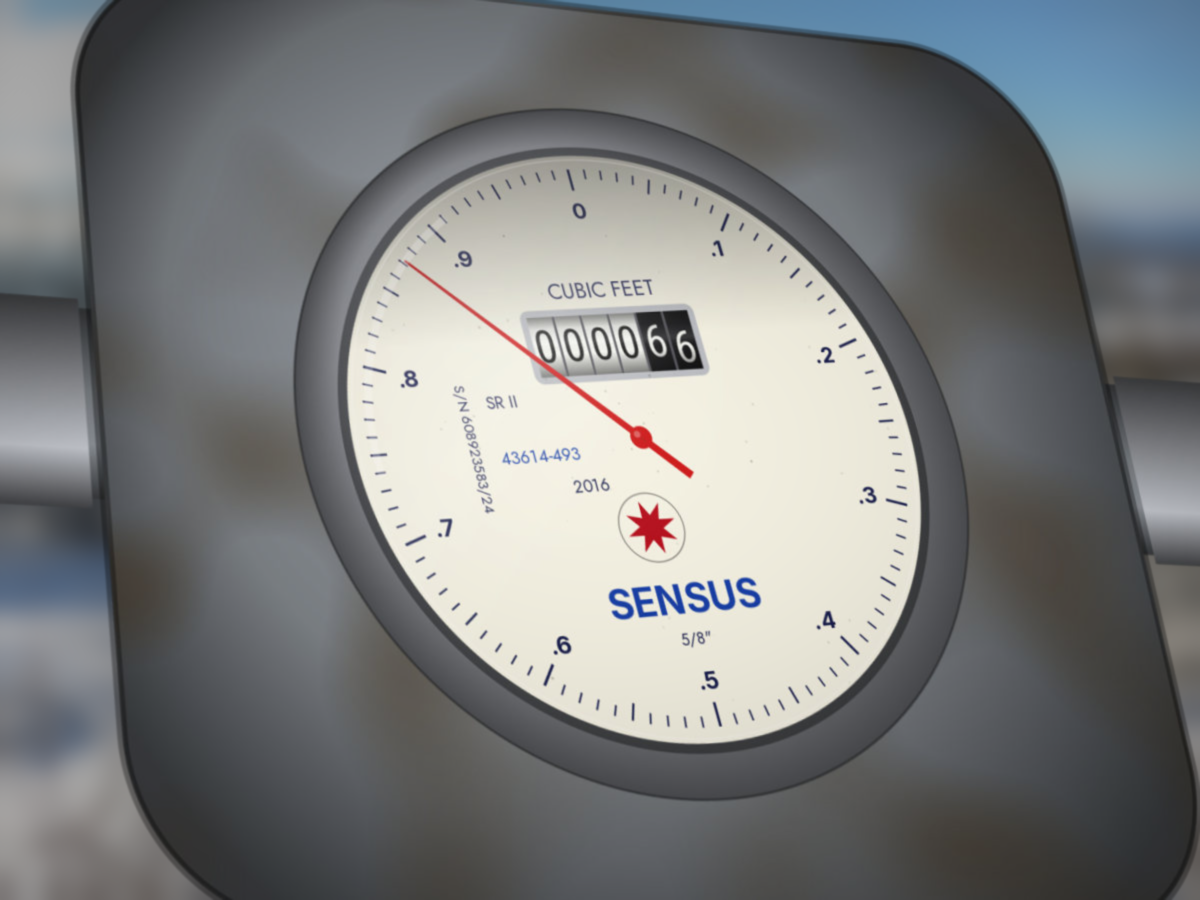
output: ft³ 65.87
